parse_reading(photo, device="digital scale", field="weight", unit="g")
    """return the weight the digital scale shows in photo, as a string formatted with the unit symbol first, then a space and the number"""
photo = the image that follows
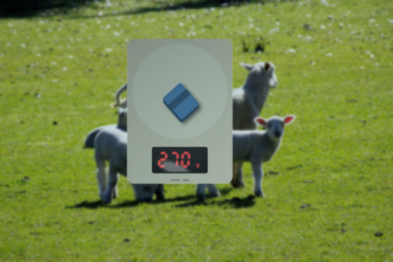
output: g 270
